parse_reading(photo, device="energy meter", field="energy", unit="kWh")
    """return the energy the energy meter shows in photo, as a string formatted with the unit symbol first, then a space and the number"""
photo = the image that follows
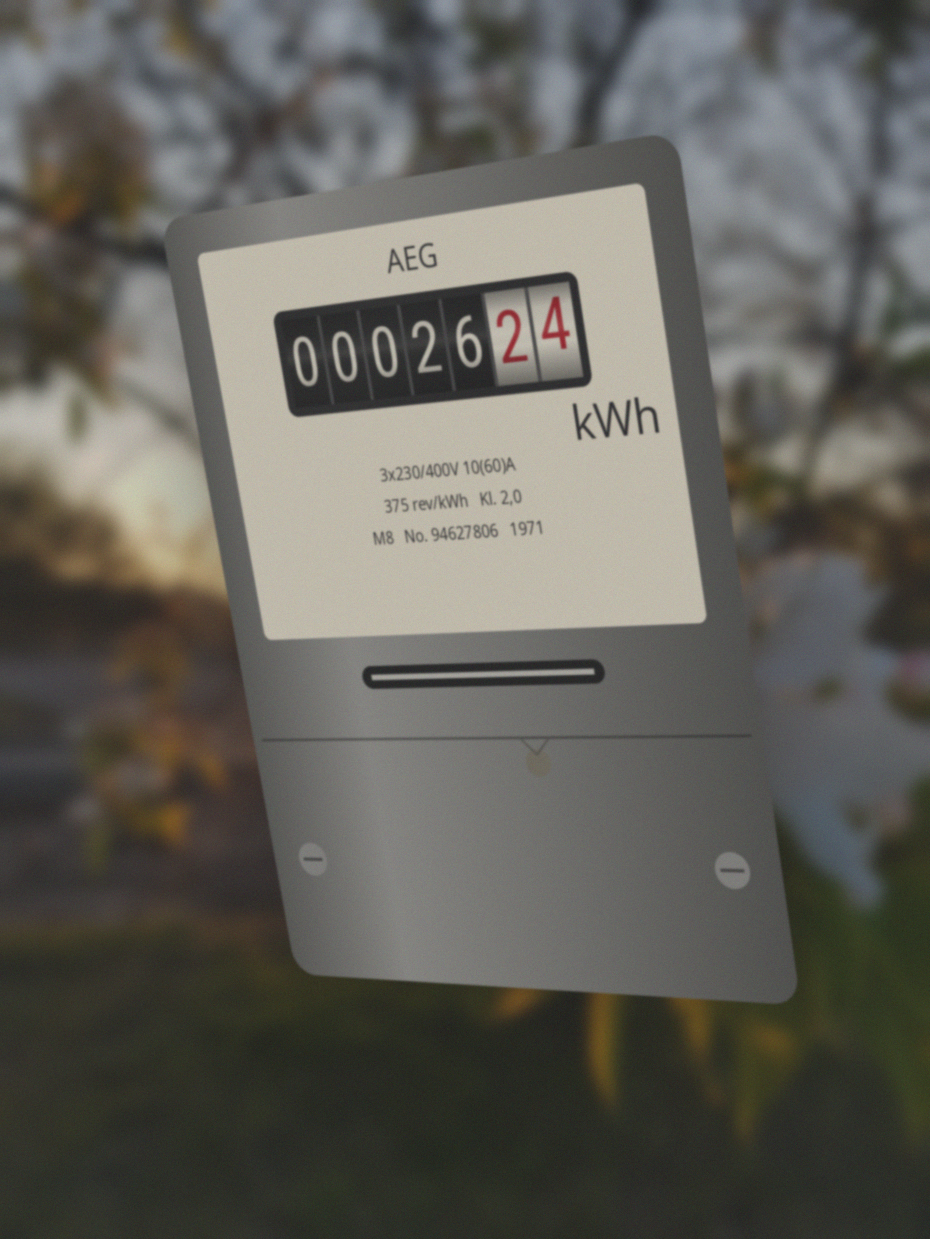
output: kWh 26.24
